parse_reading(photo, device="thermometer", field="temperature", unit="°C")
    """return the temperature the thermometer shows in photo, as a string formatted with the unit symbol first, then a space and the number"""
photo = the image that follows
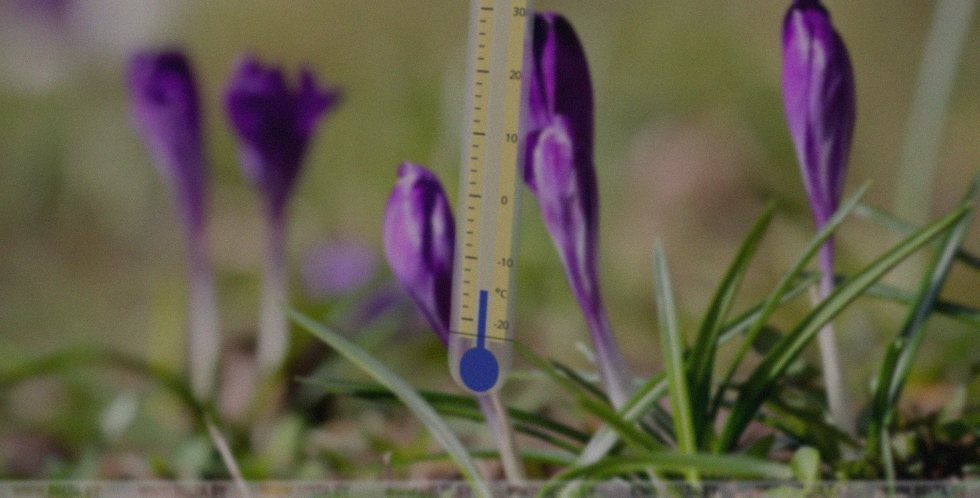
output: °C -15
